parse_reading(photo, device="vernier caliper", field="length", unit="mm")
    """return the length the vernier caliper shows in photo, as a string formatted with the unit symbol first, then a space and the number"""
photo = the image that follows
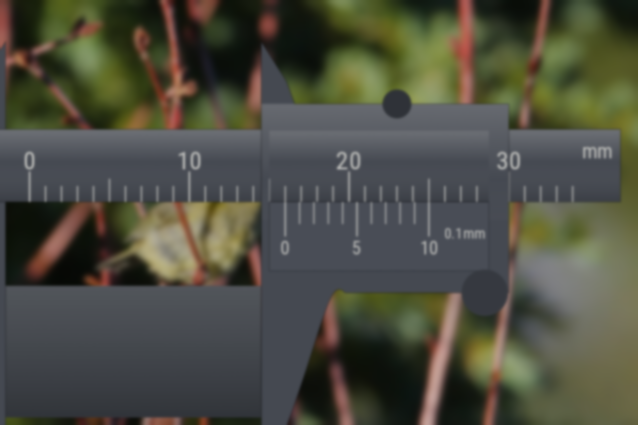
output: mm 16.0
